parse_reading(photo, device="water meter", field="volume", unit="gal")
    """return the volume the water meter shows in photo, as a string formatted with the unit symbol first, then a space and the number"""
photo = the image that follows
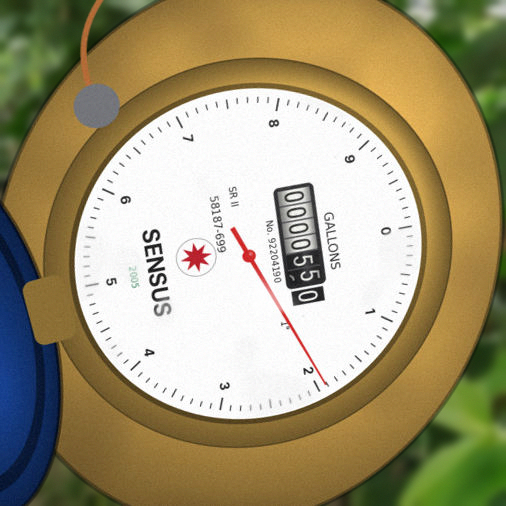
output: gal 551.9
